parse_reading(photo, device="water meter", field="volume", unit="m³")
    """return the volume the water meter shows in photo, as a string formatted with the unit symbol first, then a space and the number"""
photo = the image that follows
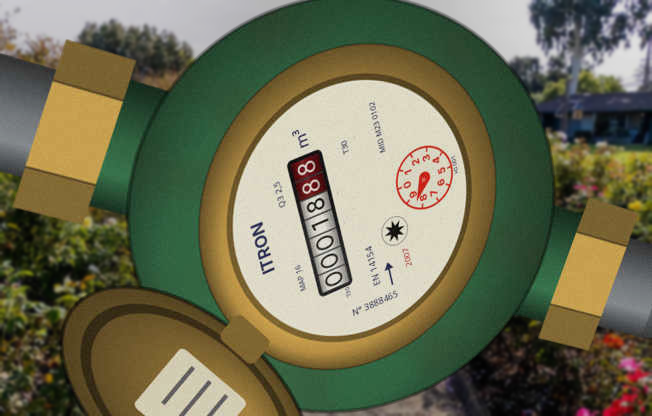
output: m³ 18.888
